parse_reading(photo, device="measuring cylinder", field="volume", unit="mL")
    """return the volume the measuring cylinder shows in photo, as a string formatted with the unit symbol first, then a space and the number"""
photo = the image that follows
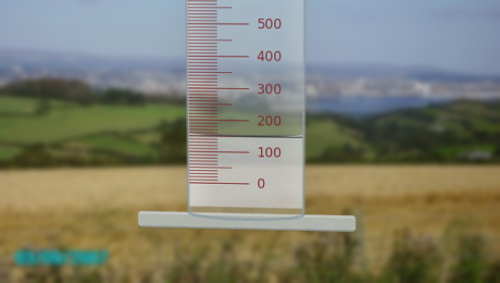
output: mL 150
